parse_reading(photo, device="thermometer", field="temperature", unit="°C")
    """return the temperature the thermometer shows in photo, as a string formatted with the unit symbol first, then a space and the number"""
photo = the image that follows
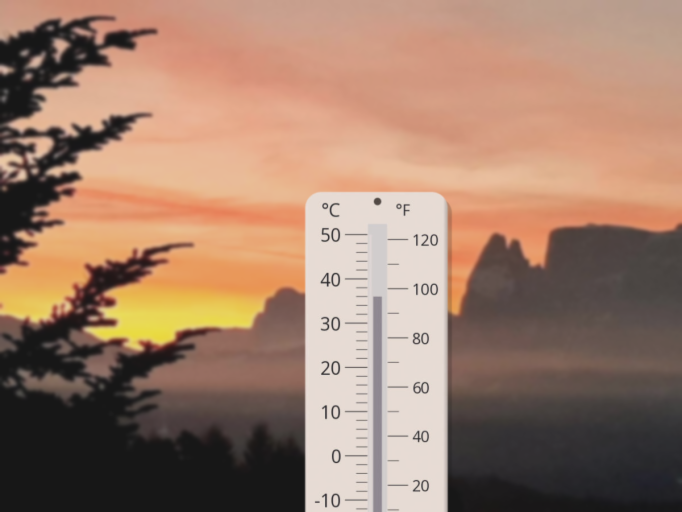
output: °C 36
